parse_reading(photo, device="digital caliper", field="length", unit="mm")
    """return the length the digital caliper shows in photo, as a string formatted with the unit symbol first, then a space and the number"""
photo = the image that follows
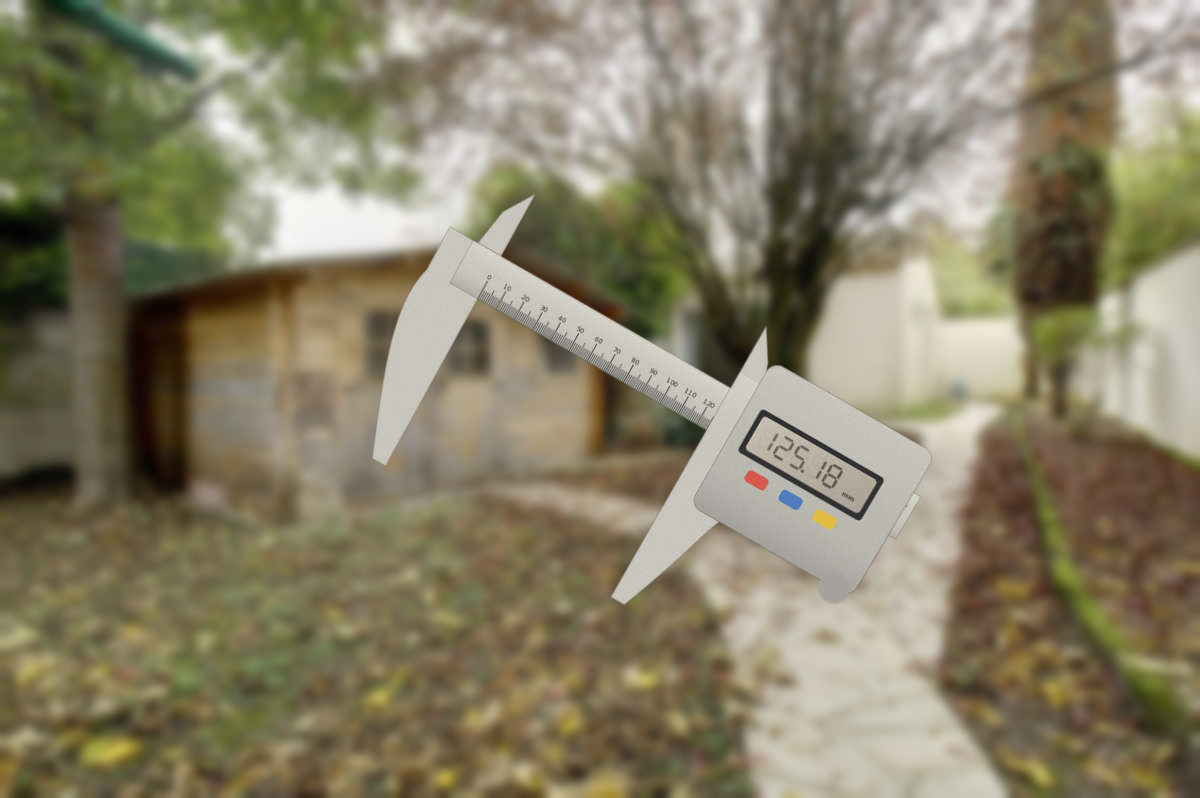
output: mm 125.18
